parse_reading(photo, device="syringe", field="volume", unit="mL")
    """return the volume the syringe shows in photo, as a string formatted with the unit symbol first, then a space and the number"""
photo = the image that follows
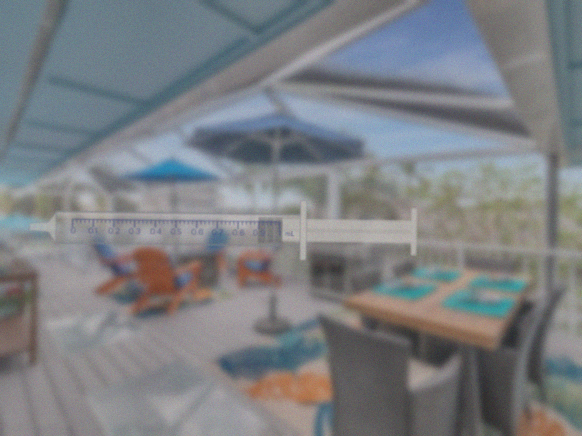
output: mL 0.9
